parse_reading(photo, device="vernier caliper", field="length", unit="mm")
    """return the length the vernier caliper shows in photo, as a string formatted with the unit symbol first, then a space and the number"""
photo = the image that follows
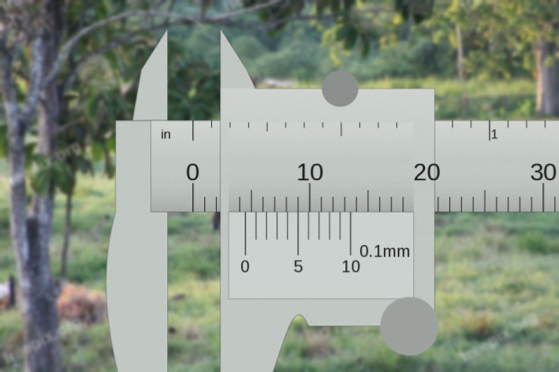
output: mm 4.5
